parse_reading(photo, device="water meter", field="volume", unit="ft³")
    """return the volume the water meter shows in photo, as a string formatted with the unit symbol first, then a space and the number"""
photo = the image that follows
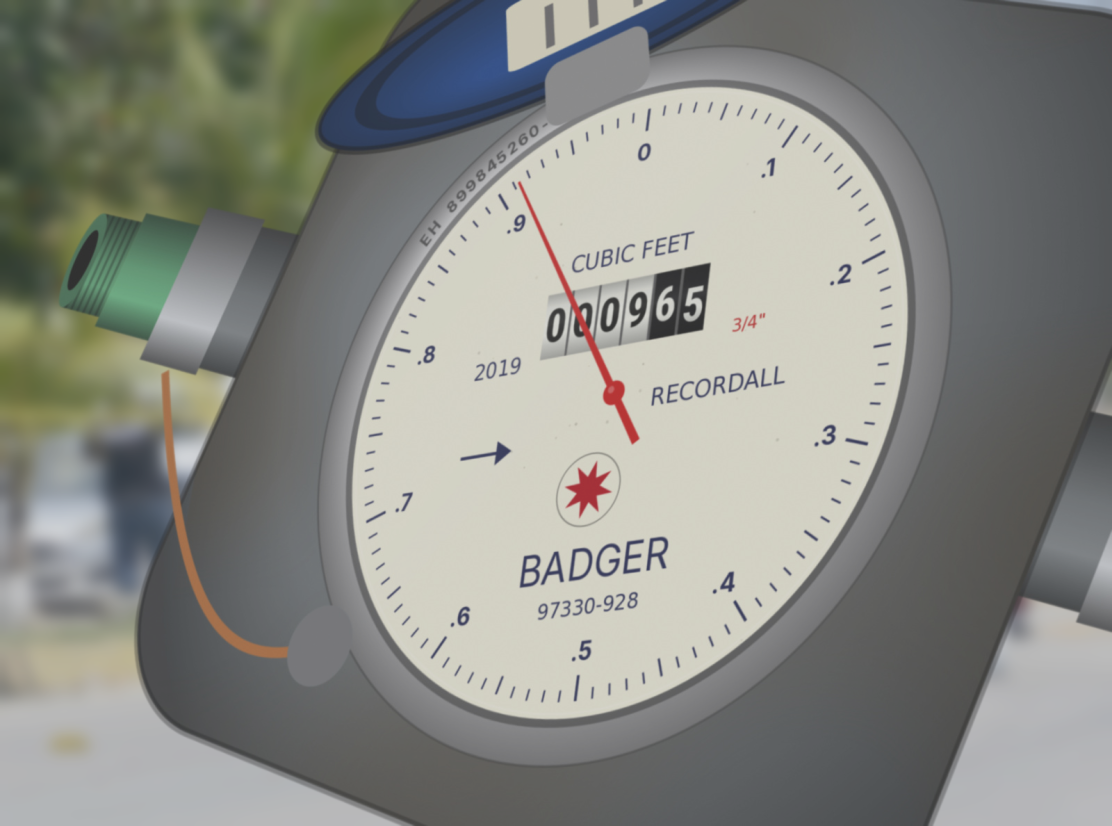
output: ft³ 964.91
